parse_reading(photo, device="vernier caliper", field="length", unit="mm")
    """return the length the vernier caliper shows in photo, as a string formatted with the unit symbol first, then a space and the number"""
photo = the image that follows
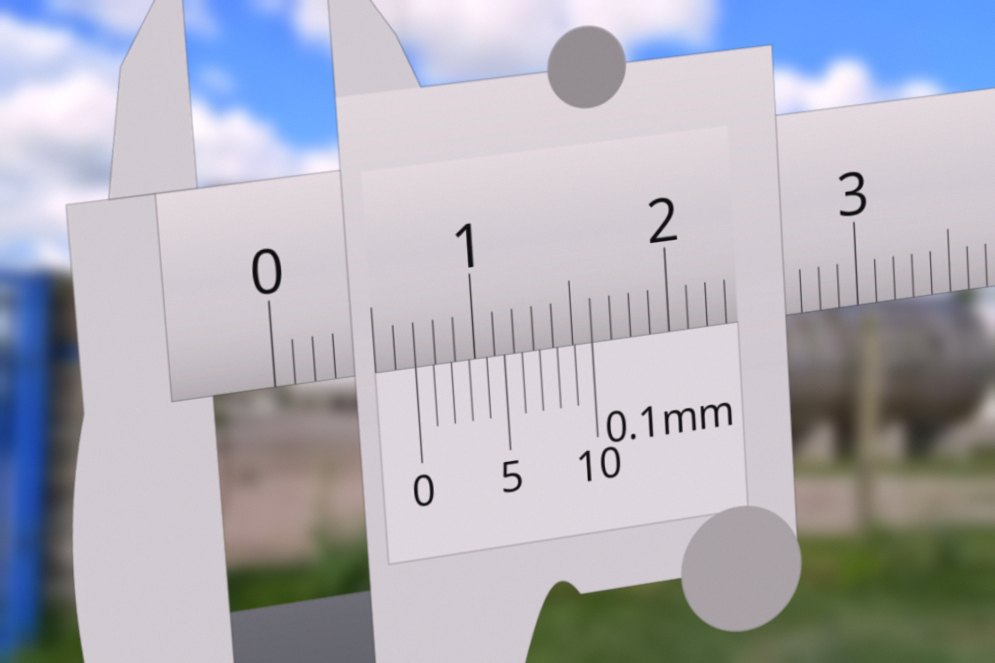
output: mm 7.0
